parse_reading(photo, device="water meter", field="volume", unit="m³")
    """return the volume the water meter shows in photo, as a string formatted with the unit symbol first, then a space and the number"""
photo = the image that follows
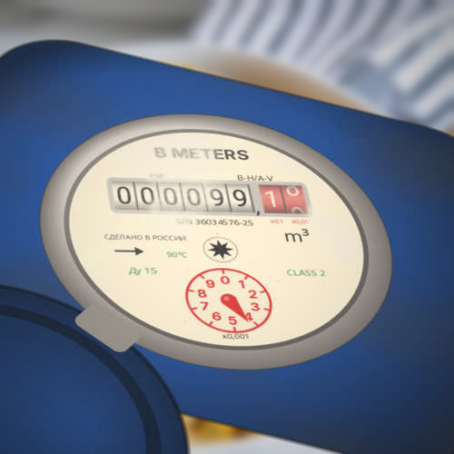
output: m³ 99.184
